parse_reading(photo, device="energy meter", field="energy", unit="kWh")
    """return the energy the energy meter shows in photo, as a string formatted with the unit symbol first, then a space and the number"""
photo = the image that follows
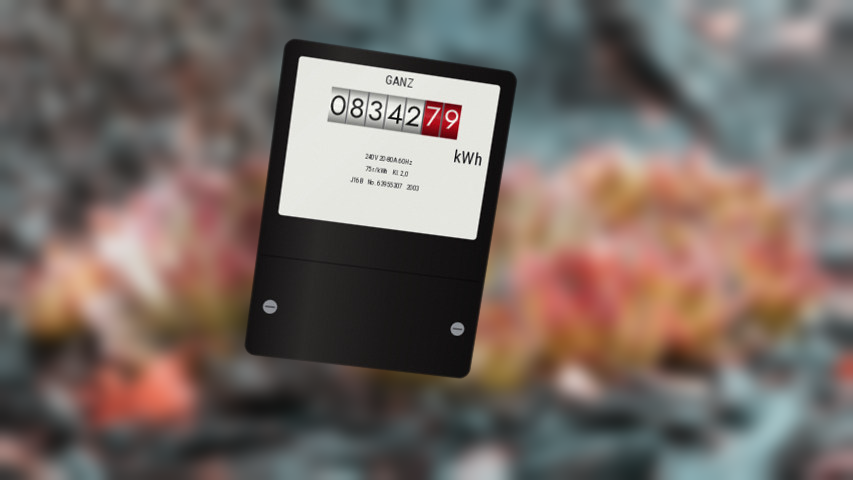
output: kWh 8342.79
